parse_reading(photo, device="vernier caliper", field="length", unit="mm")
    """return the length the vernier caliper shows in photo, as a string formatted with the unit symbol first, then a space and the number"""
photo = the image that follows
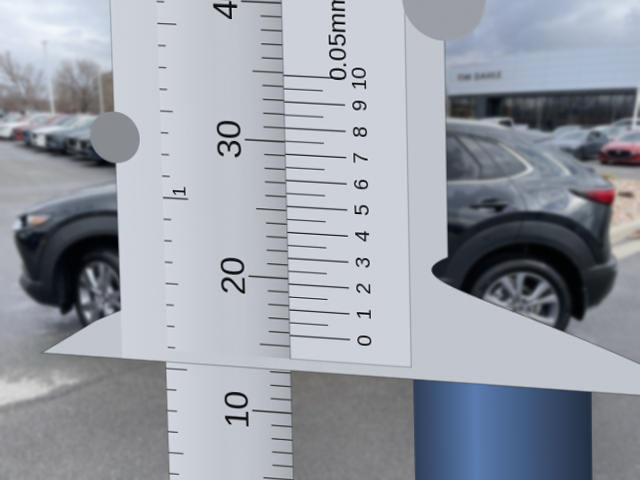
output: mm 15.8
